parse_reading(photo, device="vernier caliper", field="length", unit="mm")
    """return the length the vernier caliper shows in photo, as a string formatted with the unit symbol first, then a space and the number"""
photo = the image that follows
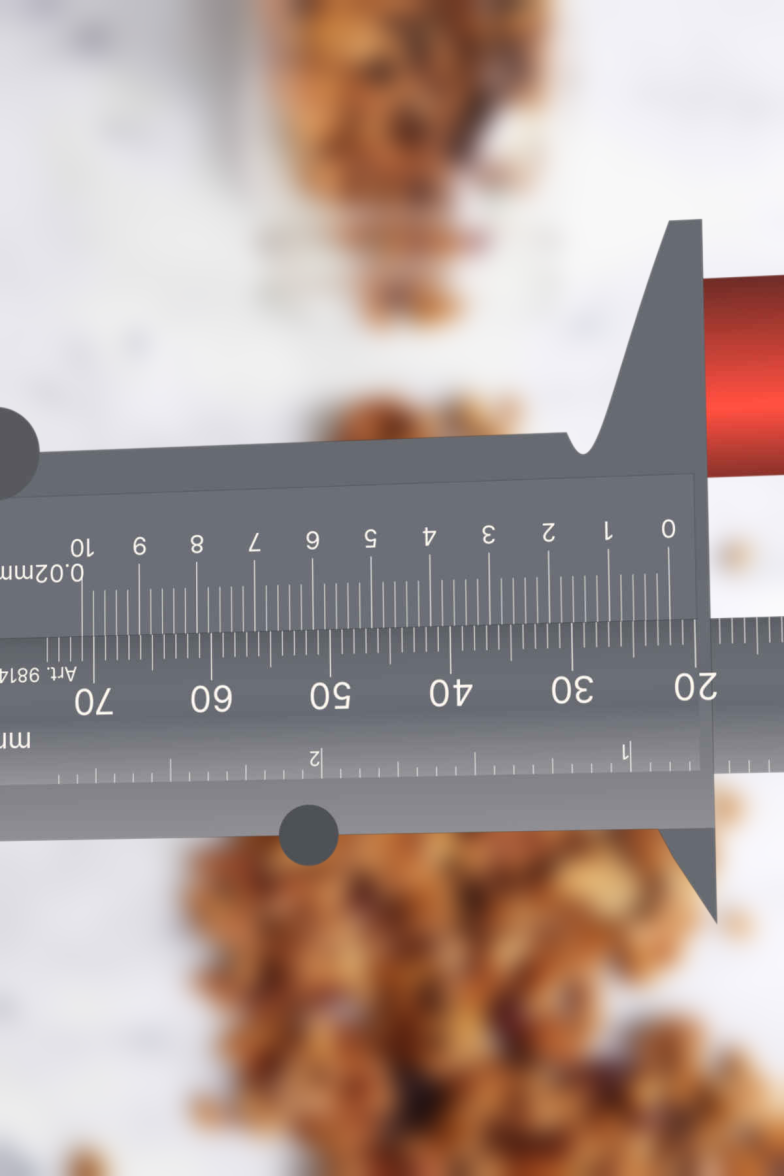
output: mm 22.0
